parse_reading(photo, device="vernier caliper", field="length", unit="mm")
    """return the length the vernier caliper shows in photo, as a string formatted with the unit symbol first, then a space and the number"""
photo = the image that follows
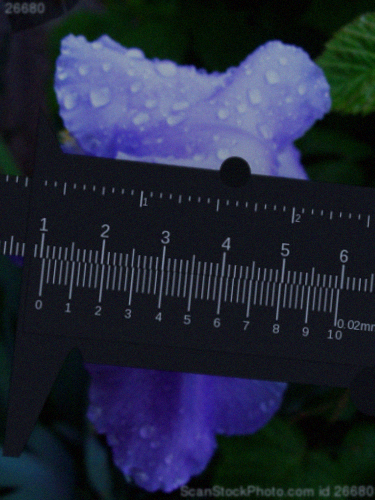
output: mm 10.5
